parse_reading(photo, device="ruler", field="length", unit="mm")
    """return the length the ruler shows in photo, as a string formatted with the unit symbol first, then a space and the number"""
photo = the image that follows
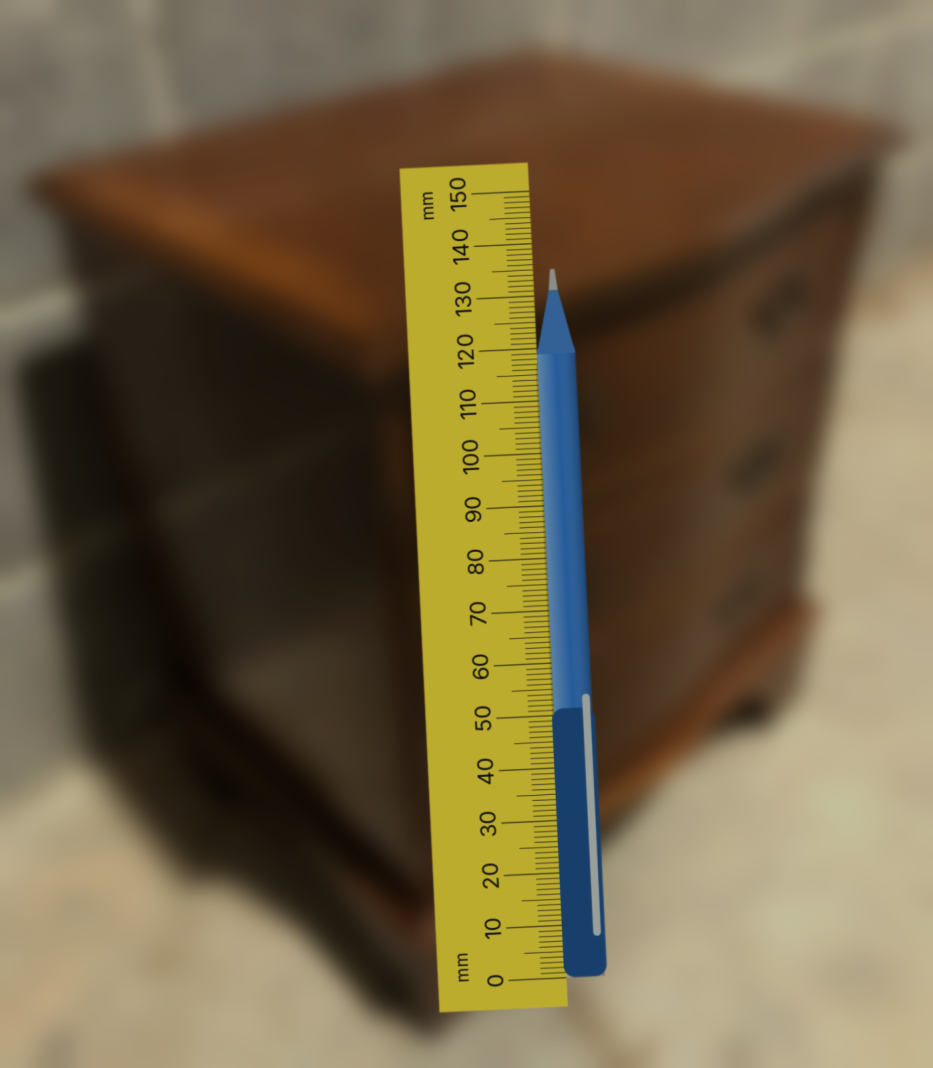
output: mm 135
